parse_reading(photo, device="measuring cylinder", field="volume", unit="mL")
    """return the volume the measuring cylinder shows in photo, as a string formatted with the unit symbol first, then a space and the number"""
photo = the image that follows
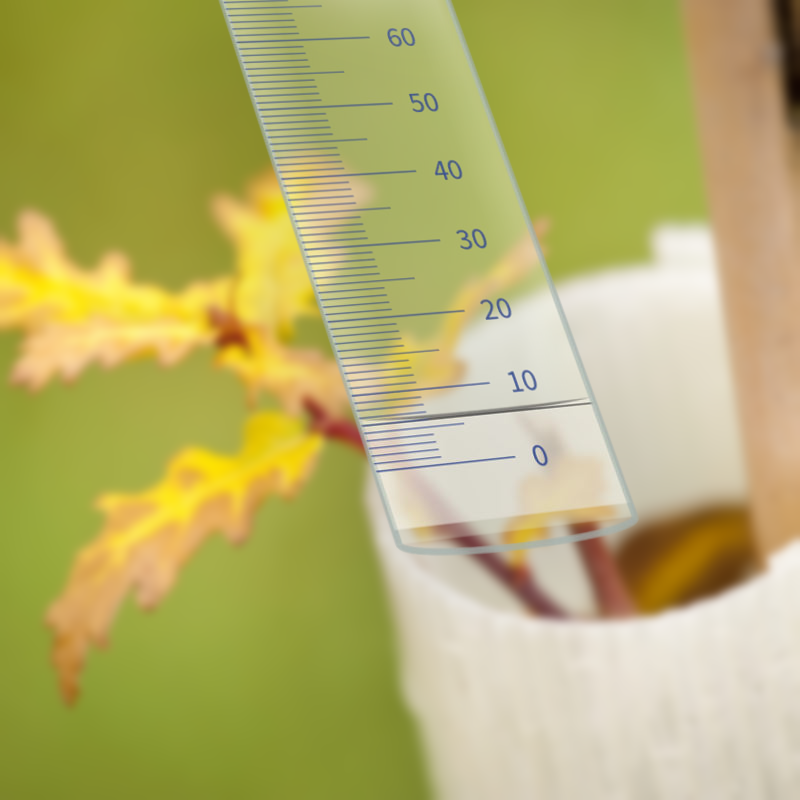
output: mL 6
